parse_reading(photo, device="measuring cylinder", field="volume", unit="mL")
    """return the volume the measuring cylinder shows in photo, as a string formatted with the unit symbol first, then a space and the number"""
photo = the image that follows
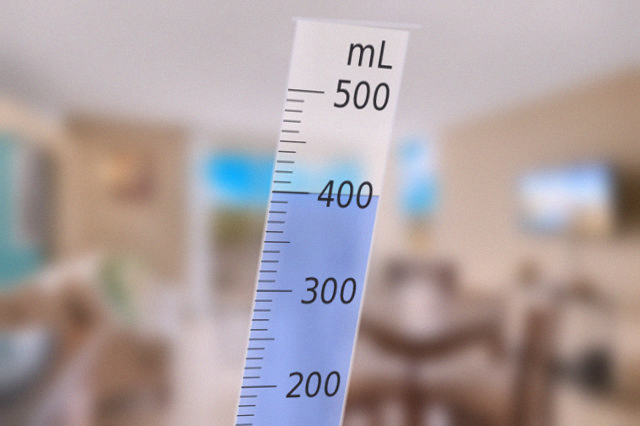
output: mL 400
